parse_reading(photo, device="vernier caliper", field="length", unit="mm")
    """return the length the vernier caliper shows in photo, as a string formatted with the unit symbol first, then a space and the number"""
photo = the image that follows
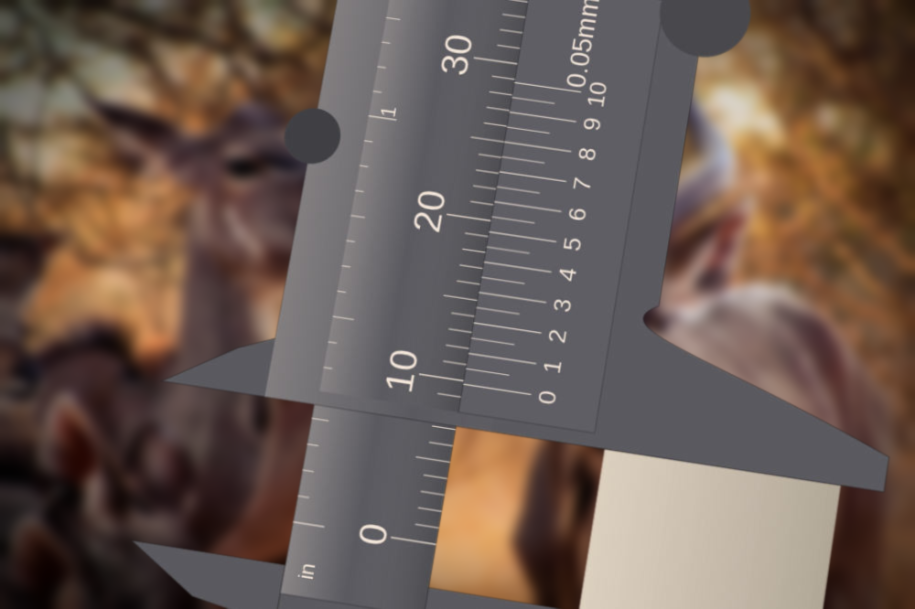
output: mm 9.8
